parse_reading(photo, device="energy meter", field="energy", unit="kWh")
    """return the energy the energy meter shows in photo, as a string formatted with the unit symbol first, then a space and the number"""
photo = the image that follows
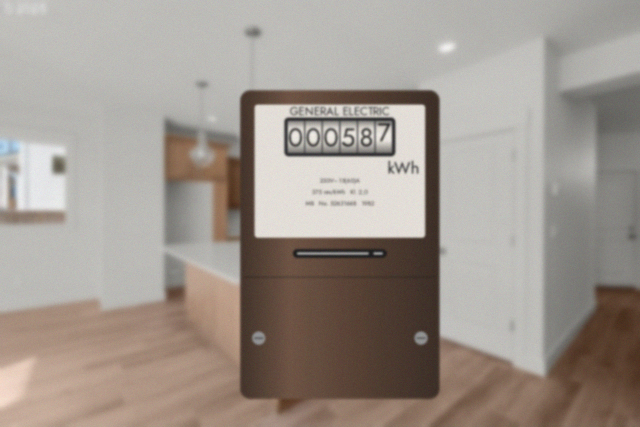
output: kWh 587
